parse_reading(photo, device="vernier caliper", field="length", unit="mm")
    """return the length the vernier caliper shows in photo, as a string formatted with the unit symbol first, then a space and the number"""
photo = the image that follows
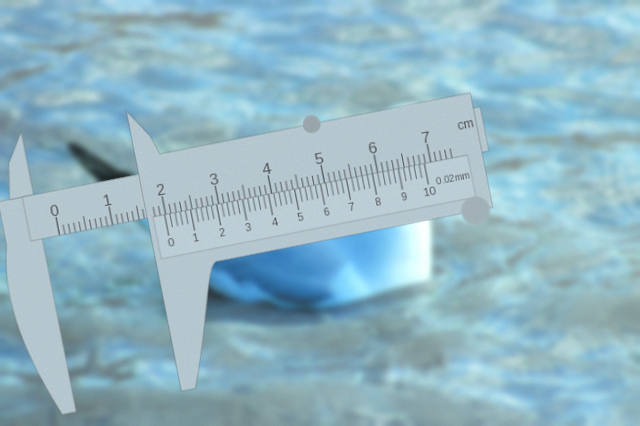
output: mm 19.8
